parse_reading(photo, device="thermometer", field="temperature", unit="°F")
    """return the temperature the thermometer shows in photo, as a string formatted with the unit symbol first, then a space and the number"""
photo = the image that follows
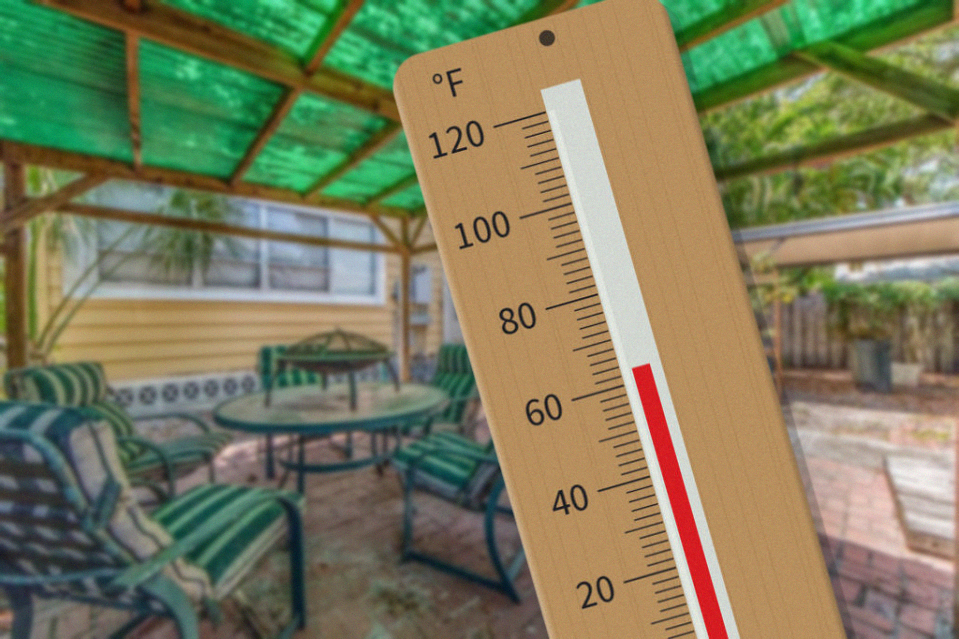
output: °F 63
